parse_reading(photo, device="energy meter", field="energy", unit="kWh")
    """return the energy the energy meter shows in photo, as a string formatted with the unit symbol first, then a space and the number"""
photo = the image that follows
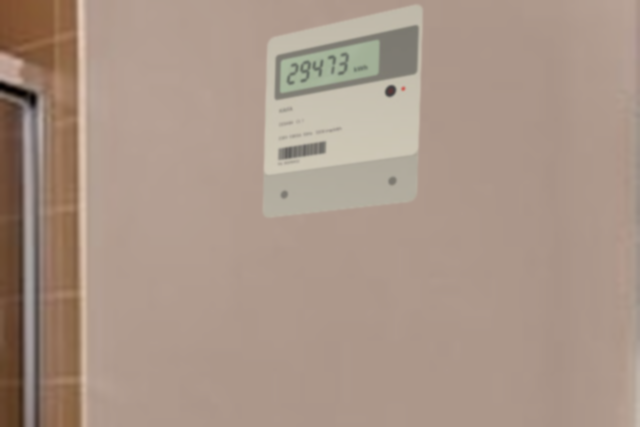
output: kWh 29473
